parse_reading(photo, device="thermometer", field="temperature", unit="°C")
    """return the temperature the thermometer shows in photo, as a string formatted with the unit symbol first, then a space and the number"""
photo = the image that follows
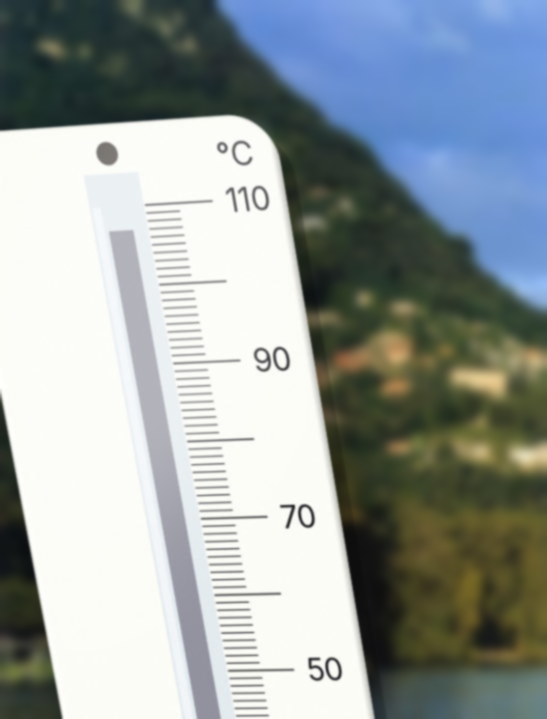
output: °C 107
